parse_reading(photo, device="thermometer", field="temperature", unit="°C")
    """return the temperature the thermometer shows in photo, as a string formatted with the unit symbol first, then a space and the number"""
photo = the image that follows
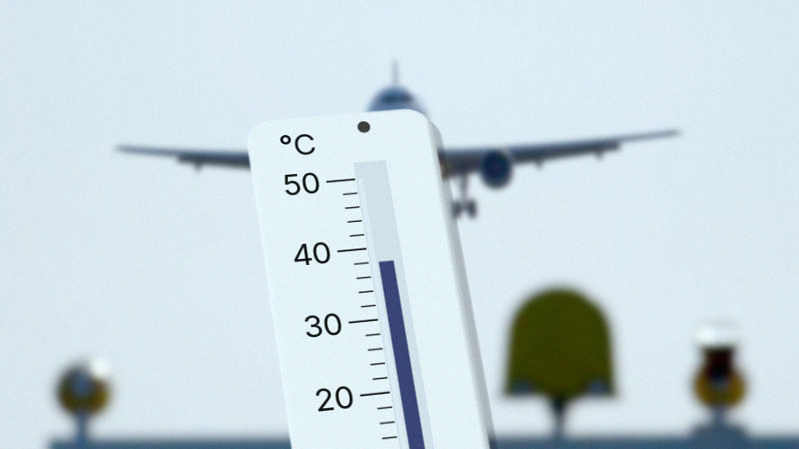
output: °C 38
